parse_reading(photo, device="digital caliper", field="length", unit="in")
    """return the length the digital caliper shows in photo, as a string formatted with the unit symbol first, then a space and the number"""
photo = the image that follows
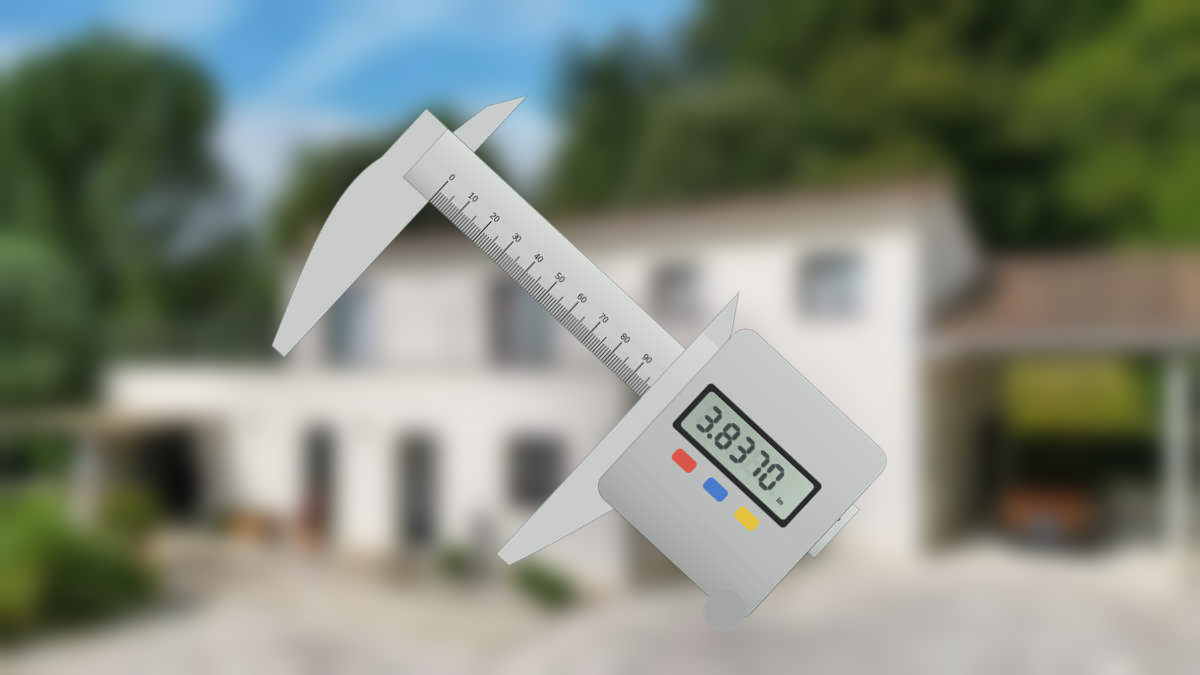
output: in 3.8370
